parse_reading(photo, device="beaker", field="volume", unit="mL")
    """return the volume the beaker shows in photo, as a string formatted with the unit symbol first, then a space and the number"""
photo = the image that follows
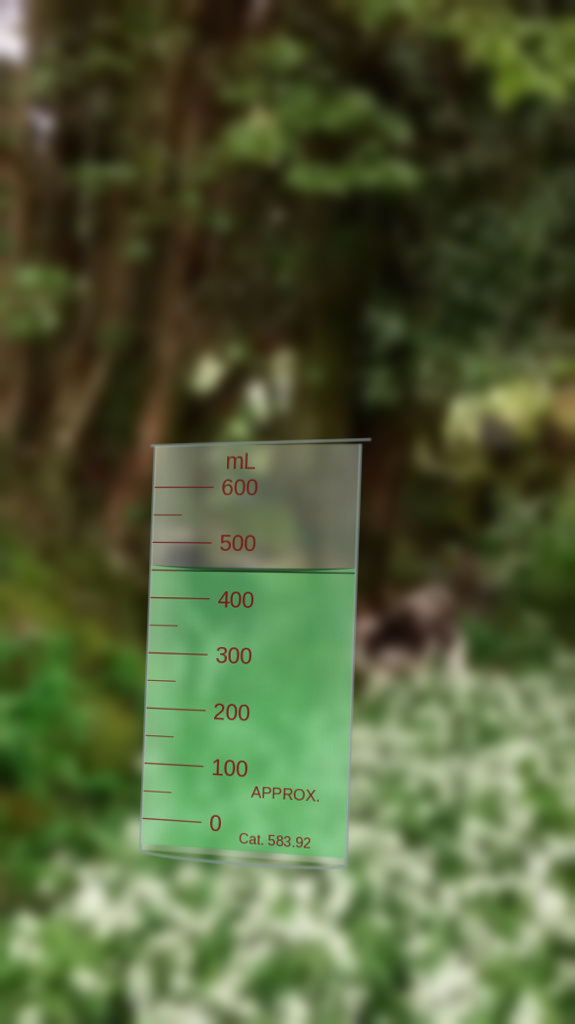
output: mL 450
